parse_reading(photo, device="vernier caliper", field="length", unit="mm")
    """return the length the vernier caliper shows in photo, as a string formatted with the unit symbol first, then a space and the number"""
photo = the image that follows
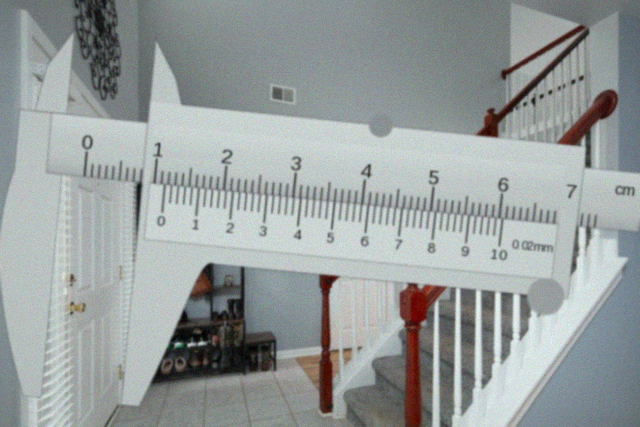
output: mm 11.5
